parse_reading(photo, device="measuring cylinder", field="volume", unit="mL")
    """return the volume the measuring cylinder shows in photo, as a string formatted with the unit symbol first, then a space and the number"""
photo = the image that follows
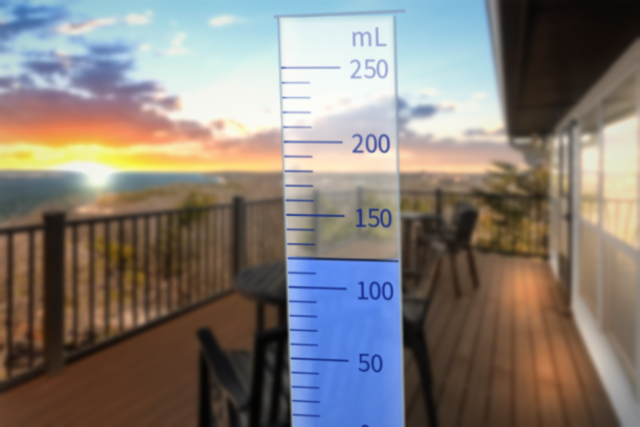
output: mL 120
